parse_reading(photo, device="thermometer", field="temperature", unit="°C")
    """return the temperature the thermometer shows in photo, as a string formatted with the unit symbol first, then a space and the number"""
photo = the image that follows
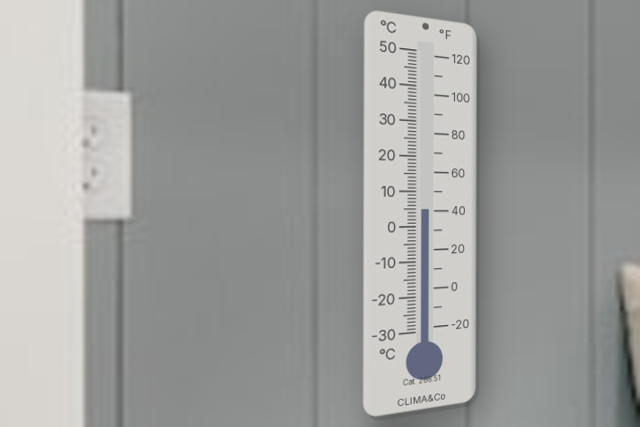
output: °C 5
